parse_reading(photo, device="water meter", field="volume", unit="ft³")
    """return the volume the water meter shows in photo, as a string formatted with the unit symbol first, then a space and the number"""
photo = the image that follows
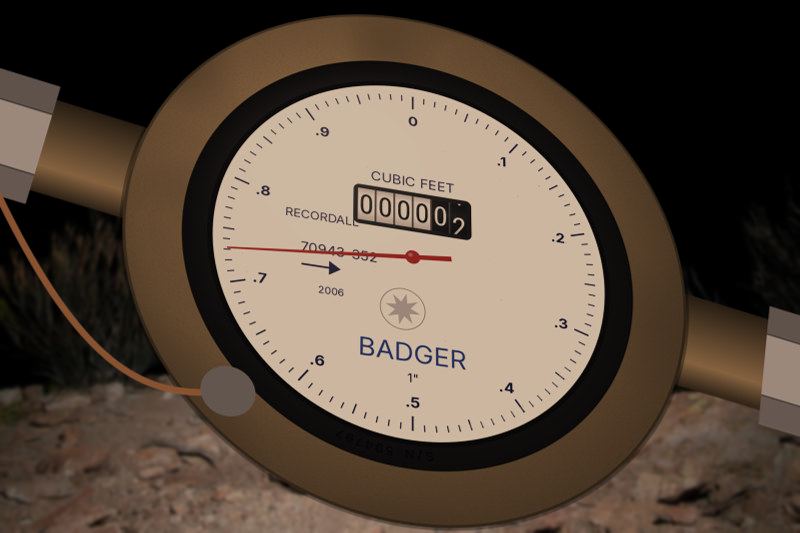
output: ft³ 1.73
